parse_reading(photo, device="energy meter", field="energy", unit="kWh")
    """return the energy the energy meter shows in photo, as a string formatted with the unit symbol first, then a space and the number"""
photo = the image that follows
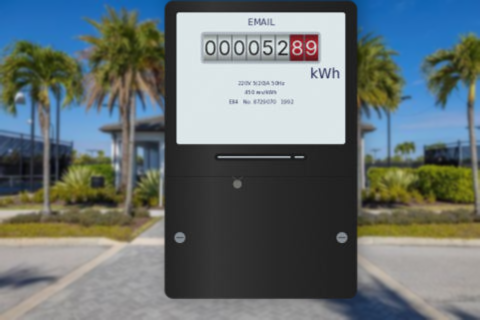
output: kWh 52.89
